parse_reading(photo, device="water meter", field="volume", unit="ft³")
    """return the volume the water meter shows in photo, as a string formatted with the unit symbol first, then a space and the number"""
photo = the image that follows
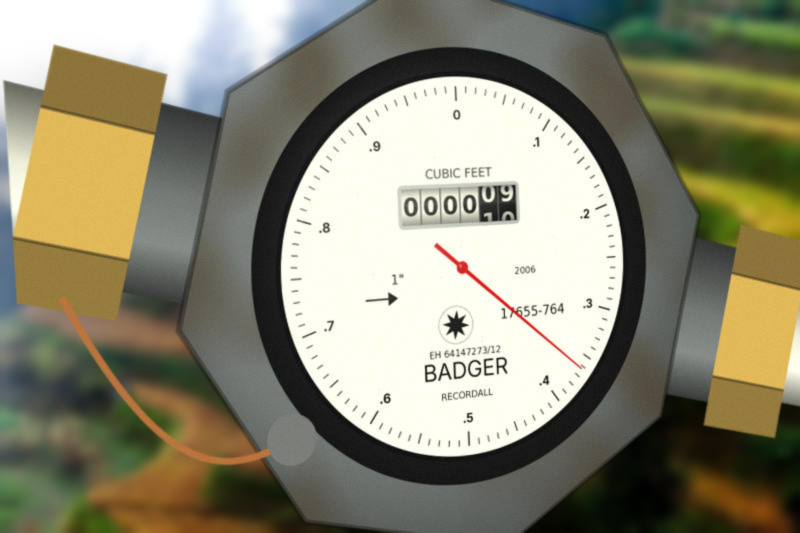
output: ft³ 9.36
